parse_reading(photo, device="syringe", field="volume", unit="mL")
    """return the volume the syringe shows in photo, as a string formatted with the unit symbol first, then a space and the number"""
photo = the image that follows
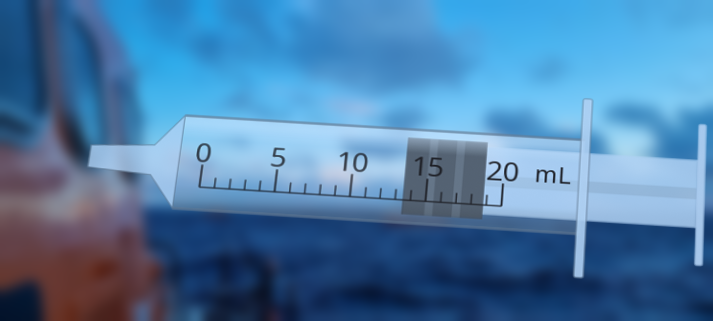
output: mL 13.5
